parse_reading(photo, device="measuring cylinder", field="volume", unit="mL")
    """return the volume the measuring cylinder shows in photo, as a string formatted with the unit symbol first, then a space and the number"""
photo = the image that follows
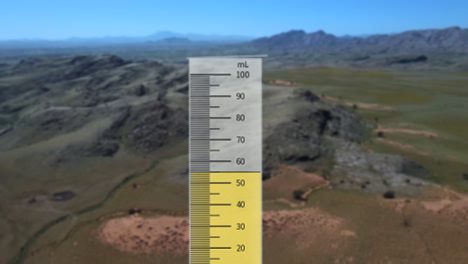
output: mL 55
